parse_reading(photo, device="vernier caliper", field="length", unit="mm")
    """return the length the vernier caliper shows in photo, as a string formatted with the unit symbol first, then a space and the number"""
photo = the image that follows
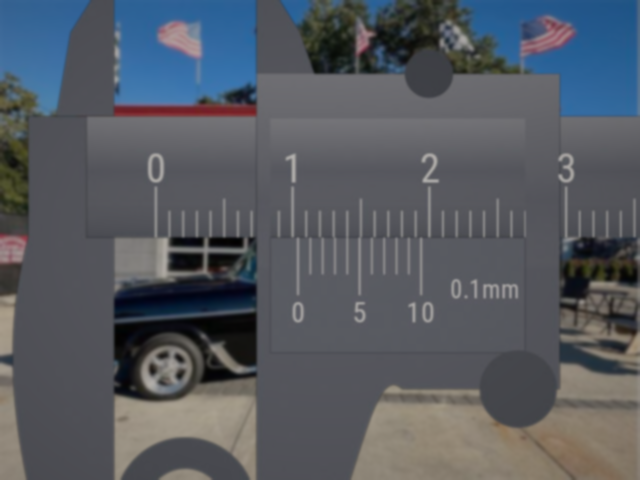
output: mm 10.4
